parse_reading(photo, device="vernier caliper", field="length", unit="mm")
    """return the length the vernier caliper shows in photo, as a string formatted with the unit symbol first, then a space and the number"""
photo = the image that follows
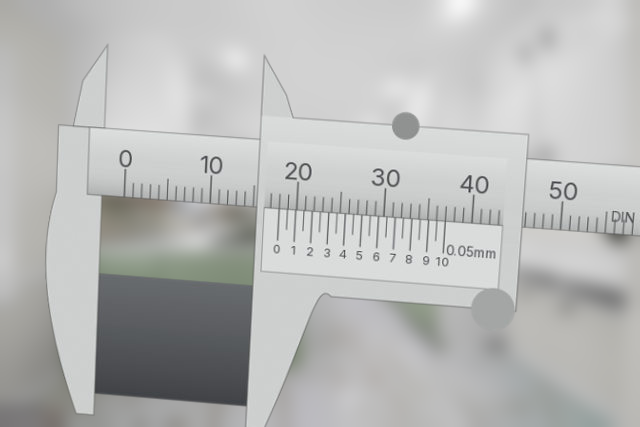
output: mm 18.0
